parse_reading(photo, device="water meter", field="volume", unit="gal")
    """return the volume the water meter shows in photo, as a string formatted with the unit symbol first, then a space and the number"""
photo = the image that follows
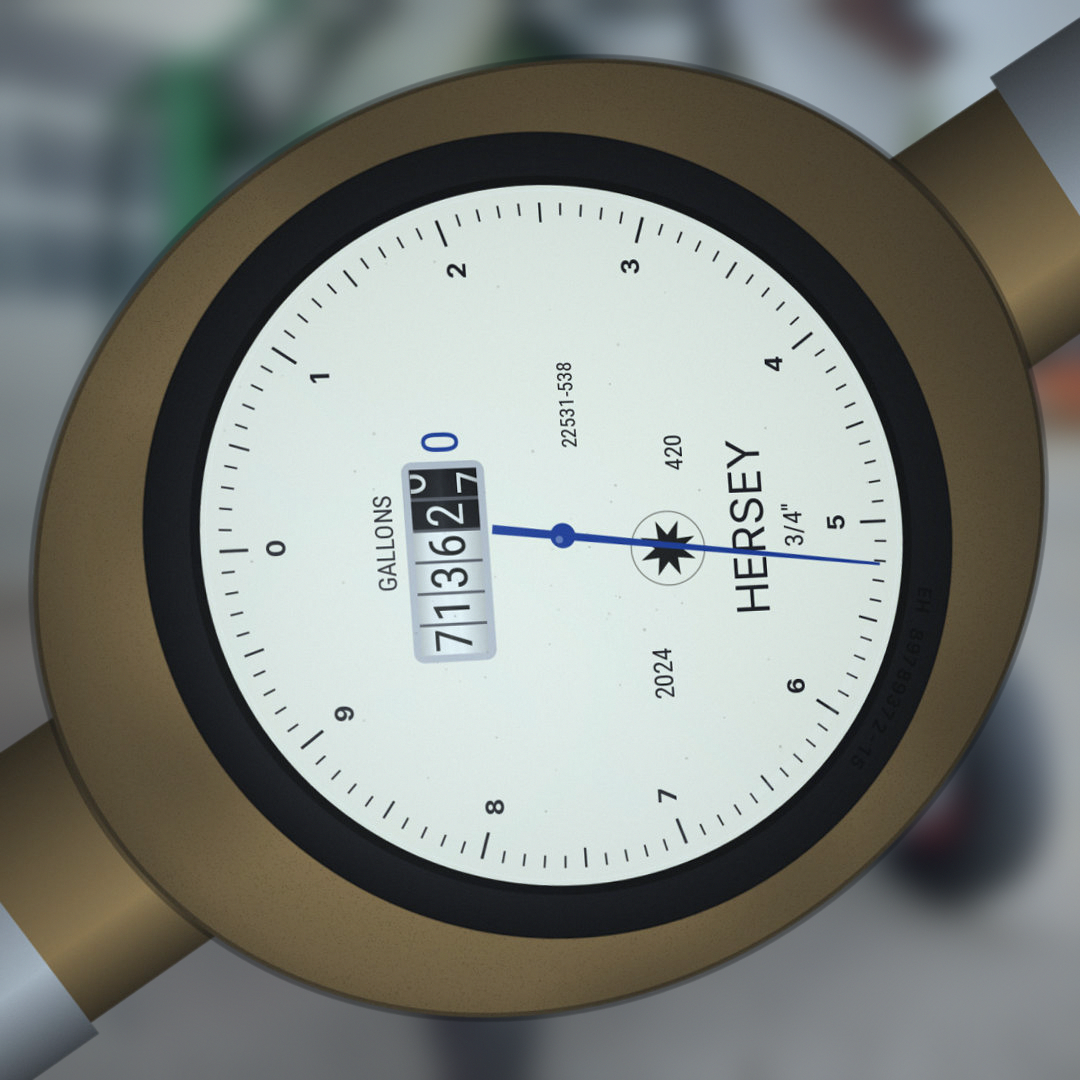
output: gal 7136265.2
